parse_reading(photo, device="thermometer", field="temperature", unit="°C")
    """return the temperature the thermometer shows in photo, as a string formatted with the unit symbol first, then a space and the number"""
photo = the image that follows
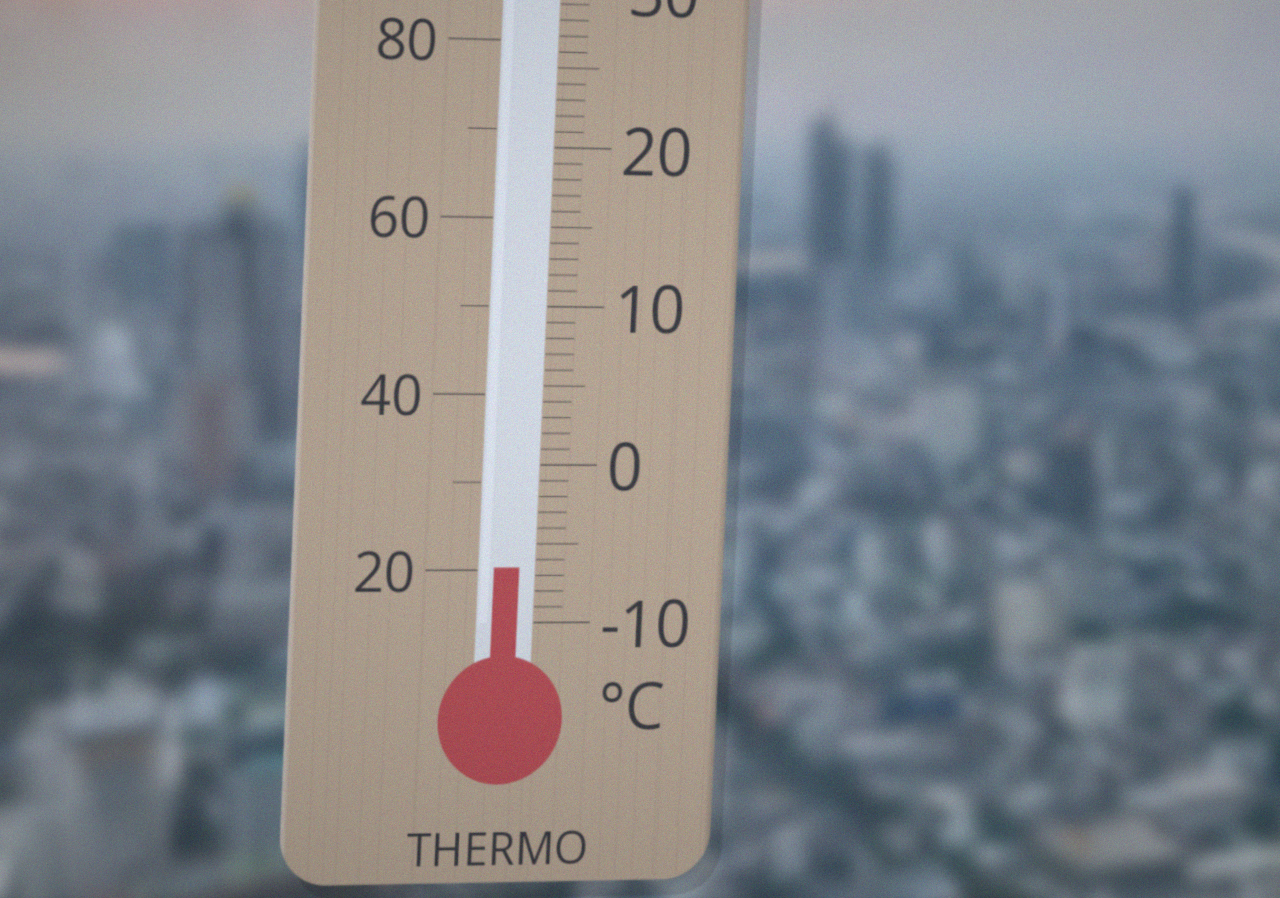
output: °C -6.5
